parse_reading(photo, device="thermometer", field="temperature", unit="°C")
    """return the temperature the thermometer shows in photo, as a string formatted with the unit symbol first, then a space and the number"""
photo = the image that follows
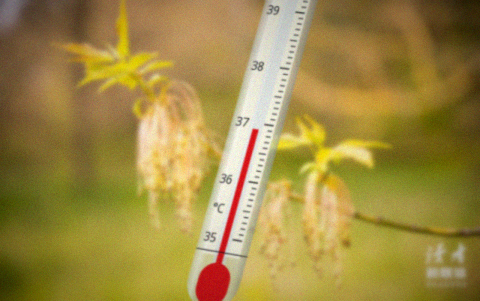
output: °C 36.9
